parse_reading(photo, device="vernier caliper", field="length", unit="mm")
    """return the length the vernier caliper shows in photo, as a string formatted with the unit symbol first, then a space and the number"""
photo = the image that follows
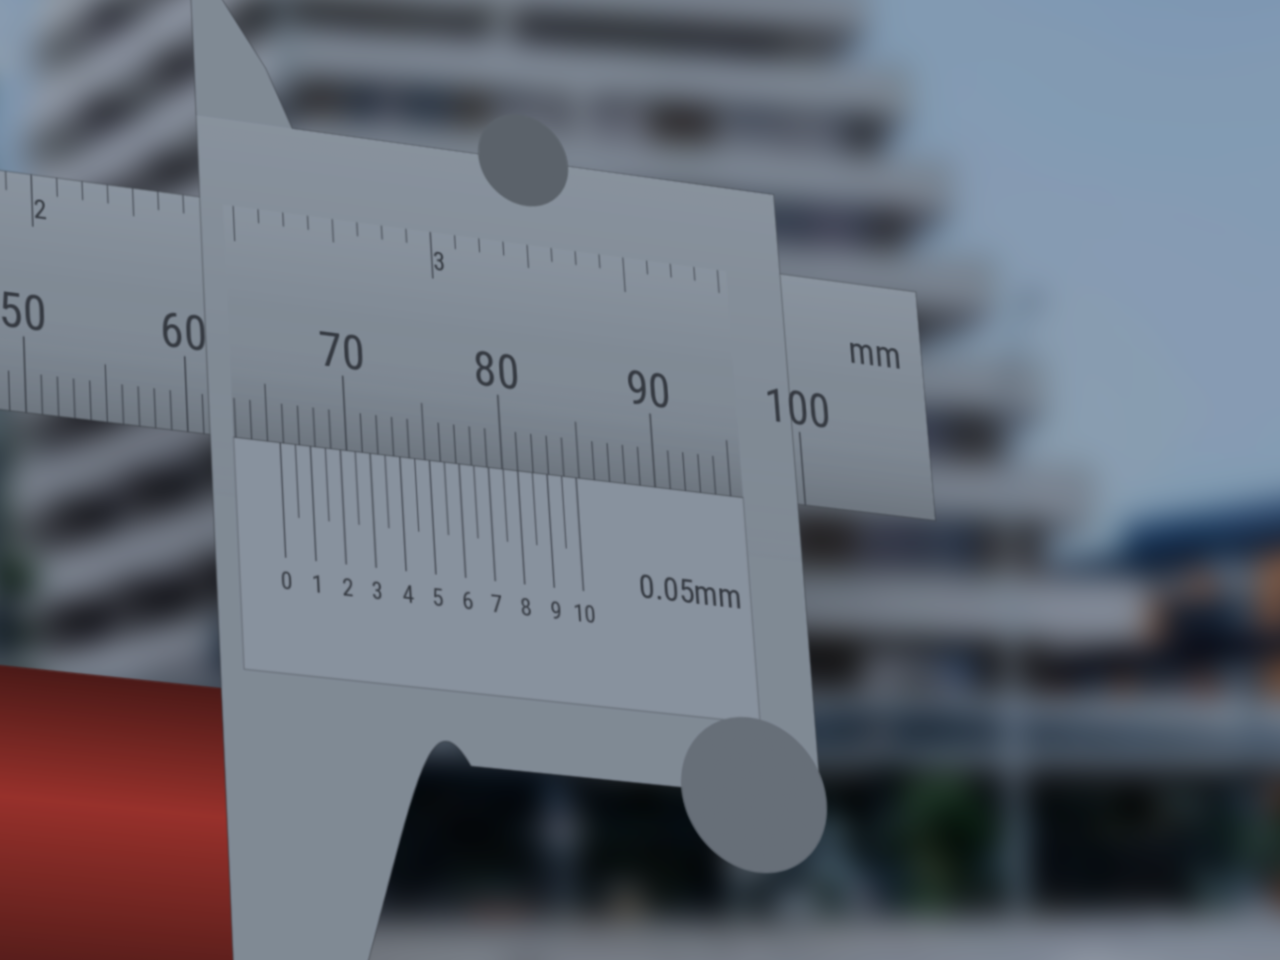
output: mm 65.8
